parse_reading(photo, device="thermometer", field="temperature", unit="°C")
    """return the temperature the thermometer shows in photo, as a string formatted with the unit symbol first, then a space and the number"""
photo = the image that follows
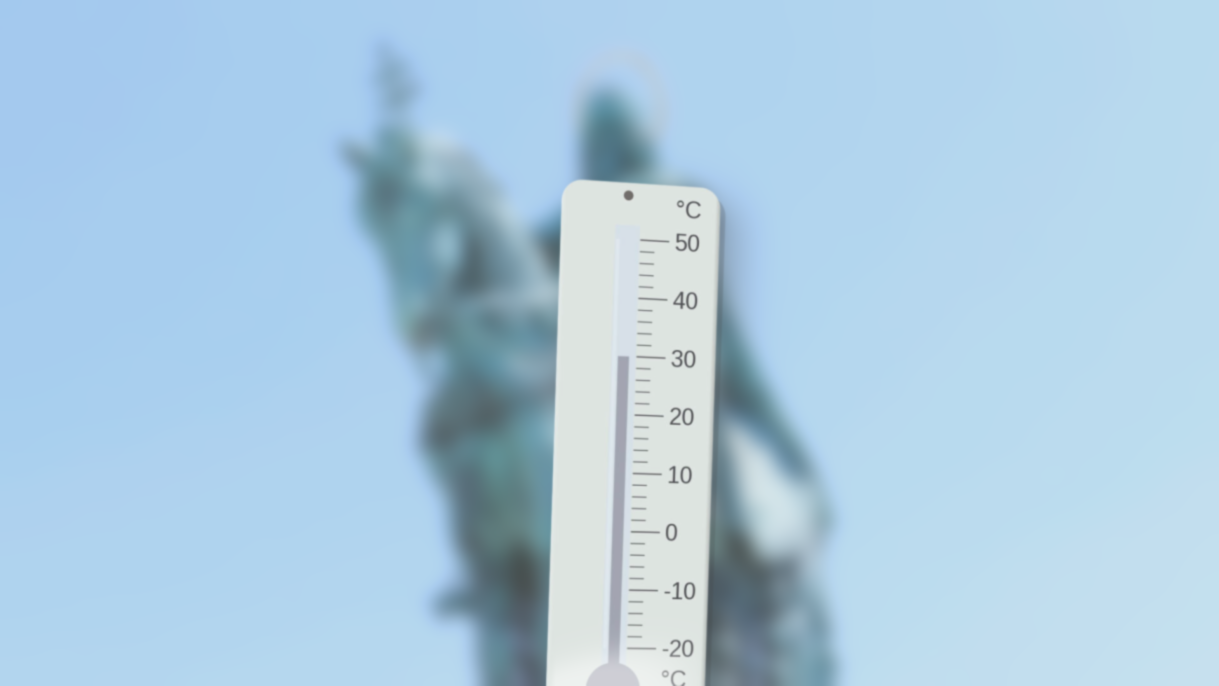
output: °C 30
